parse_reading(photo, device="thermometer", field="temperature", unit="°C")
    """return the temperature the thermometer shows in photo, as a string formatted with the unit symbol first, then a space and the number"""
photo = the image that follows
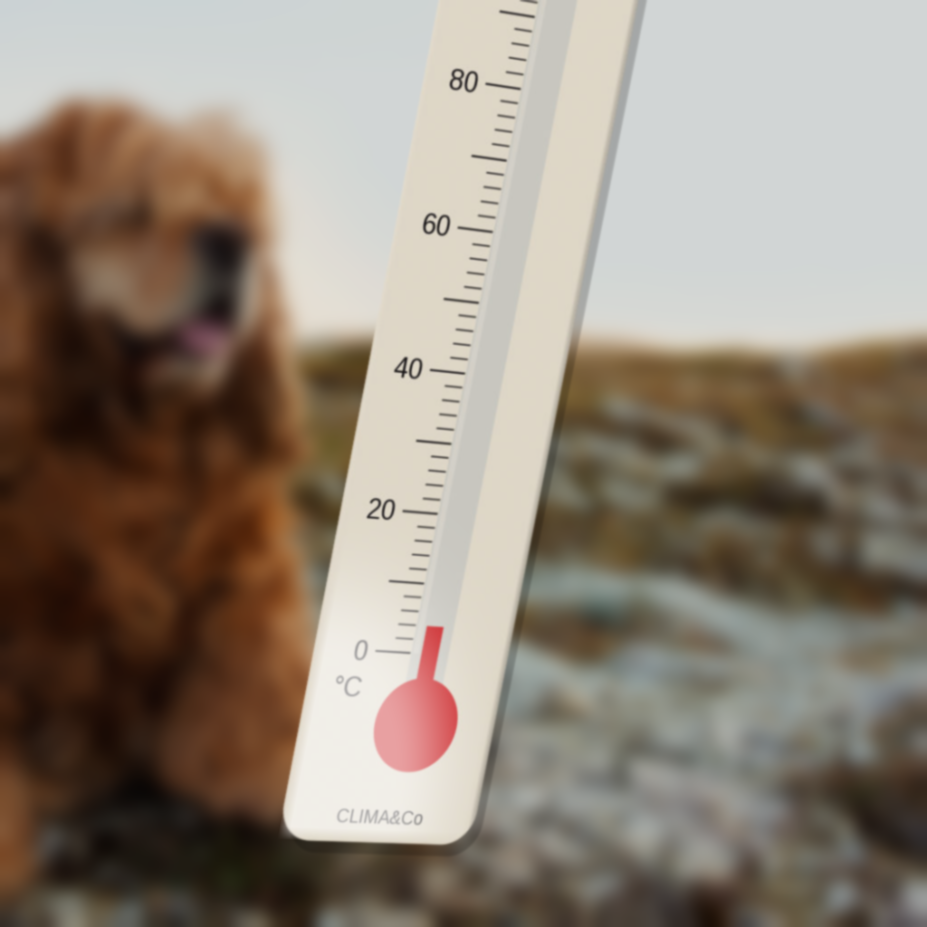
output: °C 4
